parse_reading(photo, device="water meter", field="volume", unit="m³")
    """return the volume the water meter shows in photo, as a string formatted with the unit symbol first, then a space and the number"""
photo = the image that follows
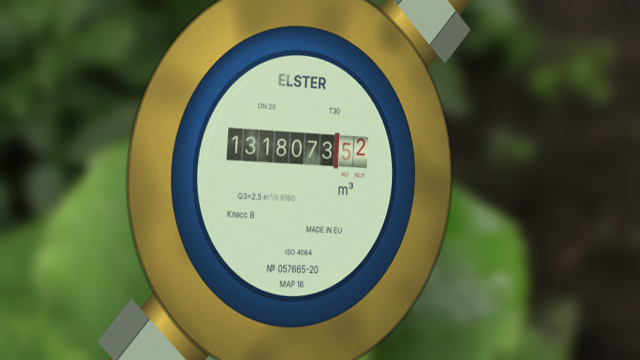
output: m³ 1318073.52
